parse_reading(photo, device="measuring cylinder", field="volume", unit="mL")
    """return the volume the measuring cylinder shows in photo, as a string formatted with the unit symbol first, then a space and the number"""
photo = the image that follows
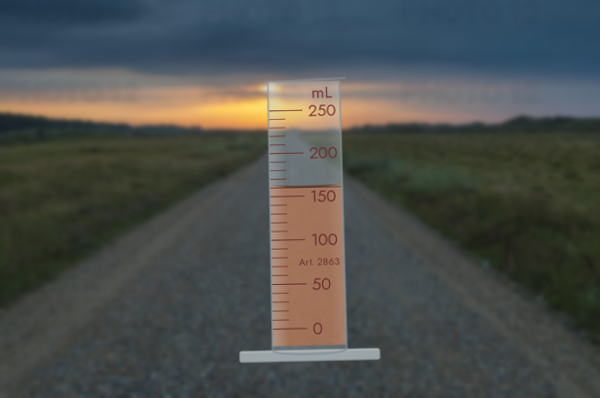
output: mL 160
